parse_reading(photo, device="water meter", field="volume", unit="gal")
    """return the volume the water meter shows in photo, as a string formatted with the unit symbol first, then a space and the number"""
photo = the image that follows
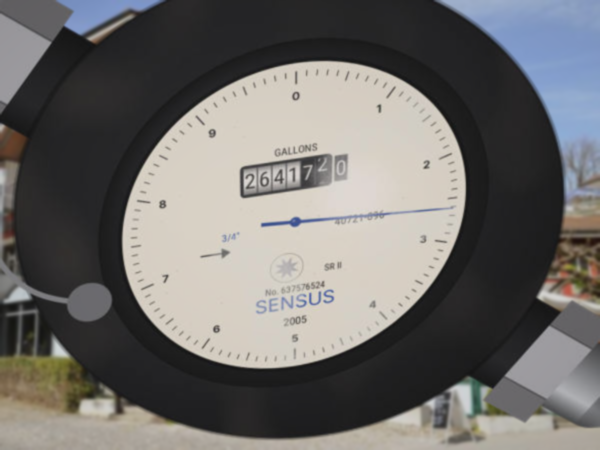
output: gal 2641722.6
